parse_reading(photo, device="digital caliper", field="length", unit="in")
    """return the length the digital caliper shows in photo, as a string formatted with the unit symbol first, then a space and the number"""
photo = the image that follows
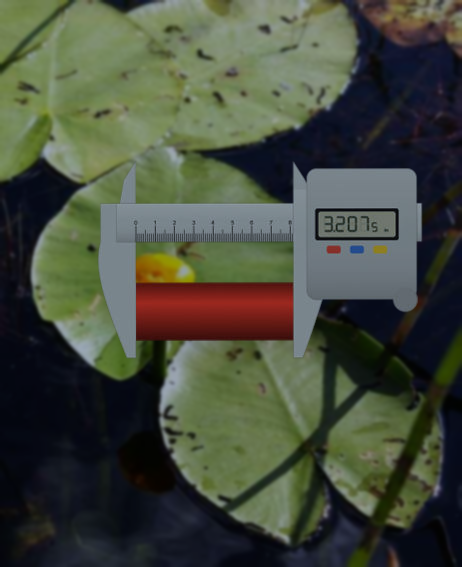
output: in 3.2075
